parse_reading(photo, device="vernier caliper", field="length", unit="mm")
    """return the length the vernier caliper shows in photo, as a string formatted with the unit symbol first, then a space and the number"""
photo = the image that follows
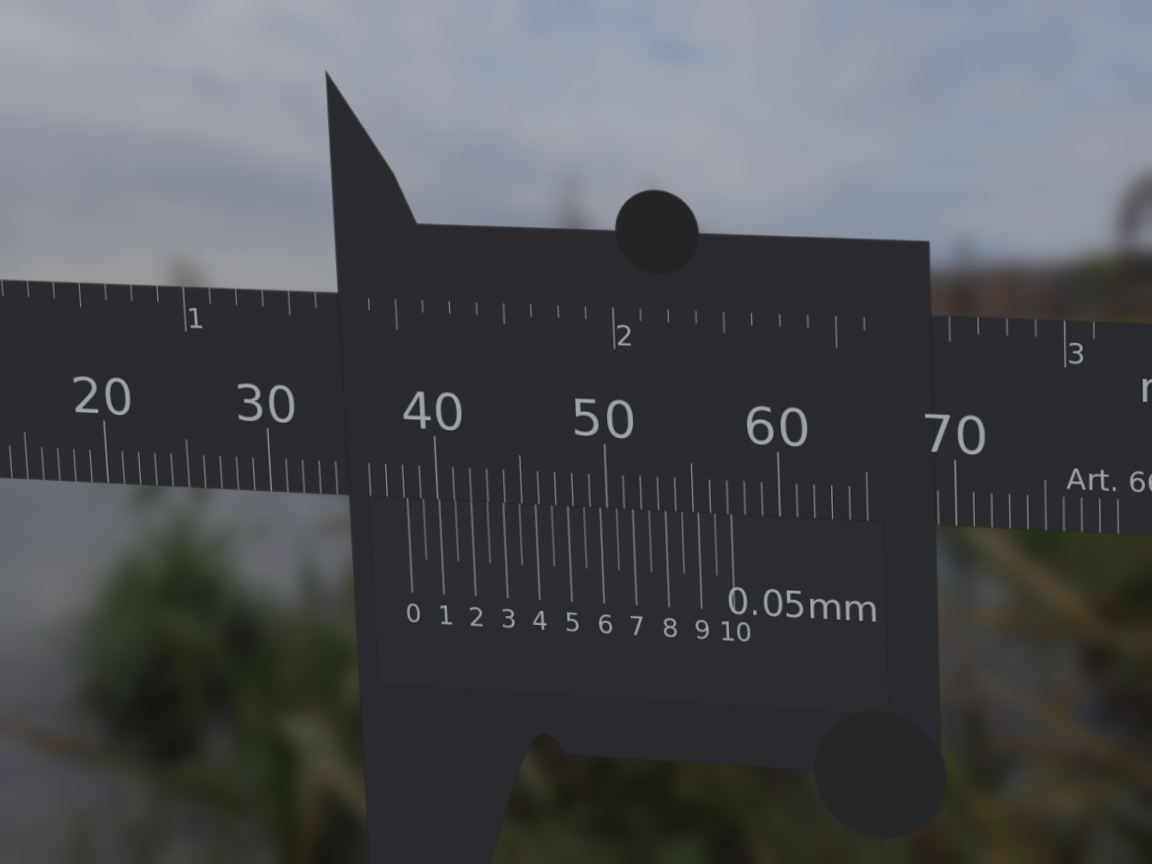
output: mm 38.2
